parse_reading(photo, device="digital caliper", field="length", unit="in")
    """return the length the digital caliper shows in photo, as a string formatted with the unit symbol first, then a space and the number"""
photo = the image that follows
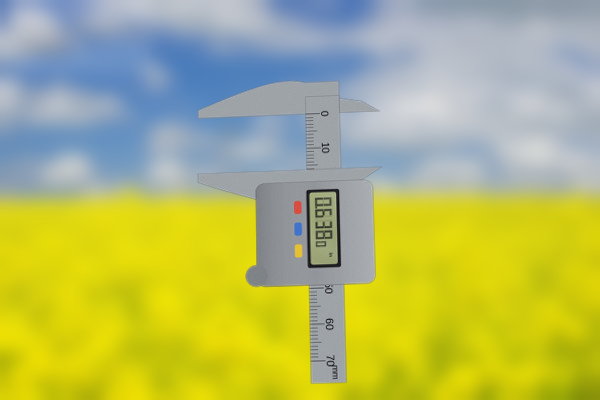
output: in 0.6380
